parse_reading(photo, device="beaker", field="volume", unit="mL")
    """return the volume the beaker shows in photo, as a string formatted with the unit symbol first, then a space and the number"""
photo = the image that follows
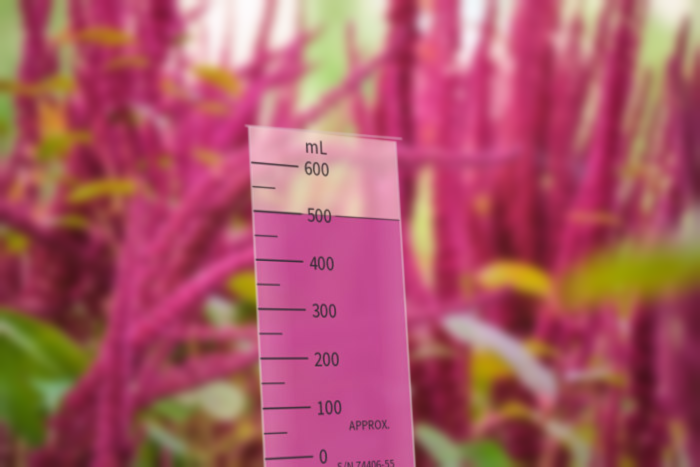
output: mL 500
